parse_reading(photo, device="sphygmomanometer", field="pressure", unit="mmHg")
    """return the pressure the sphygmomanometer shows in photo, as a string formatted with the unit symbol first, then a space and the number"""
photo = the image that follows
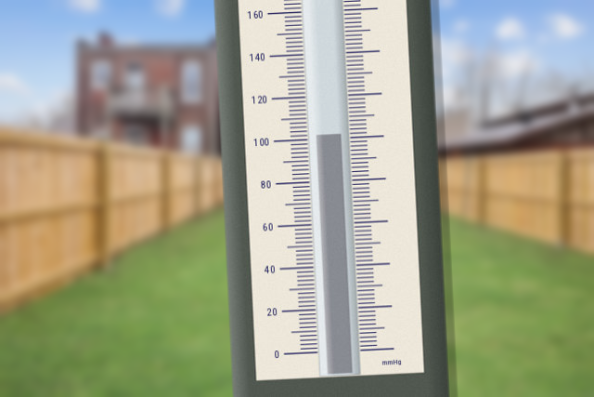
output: mmHg 102
